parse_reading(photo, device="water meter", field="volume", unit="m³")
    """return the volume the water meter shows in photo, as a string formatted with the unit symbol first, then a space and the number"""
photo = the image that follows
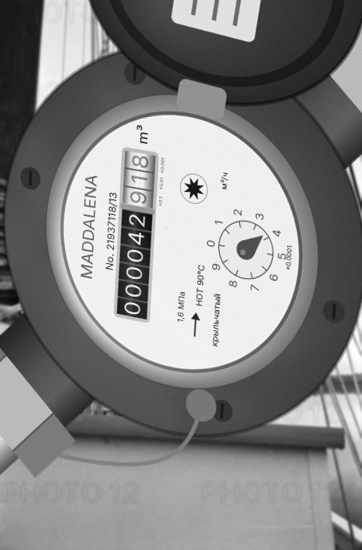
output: m³ 42.9183
